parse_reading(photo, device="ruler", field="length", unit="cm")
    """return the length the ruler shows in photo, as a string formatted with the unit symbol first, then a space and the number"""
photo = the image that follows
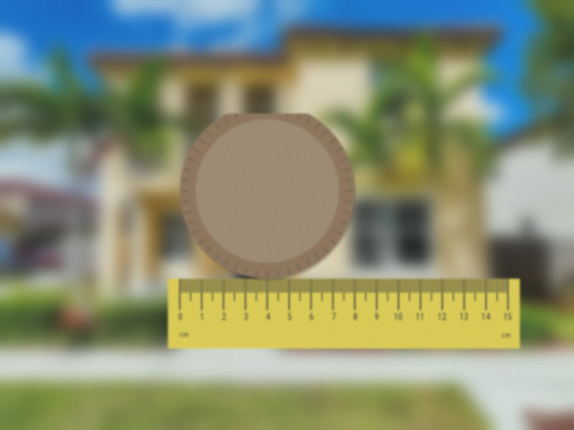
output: cm 8
